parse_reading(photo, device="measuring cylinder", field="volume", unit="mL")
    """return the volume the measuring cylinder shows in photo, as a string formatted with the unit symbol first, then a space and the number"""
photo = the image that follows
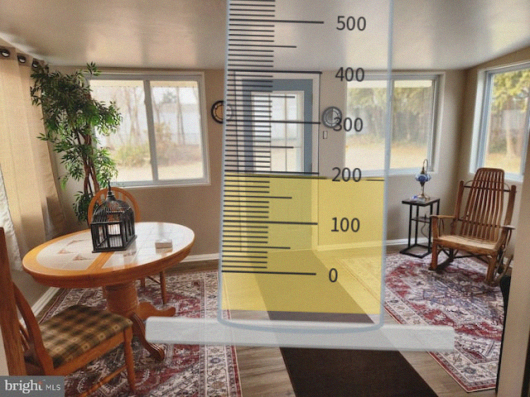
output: mL 190
